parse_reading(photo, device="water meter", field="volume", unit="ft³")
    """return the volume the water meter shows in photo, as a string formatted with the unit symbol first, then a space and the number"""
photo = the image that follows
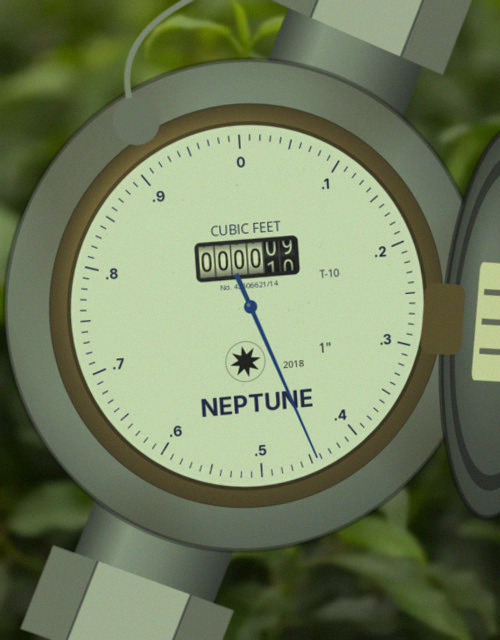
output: ft³ 9.44
